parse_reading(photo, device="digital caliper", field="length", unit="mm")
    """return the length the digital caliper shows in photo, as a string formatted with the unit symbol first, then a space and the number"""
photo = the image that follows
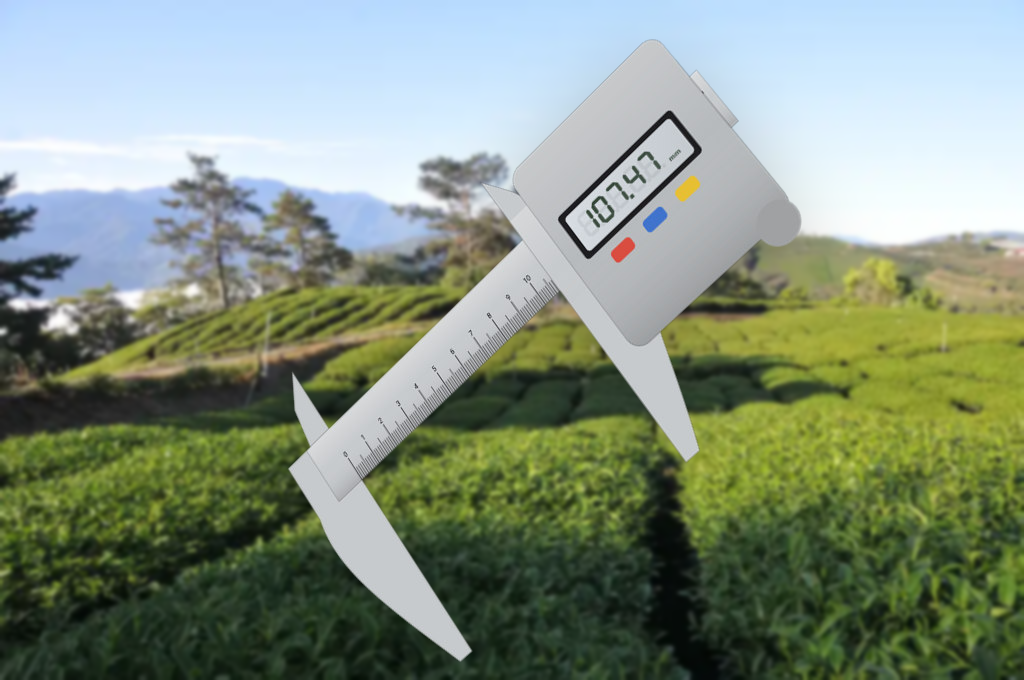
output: mm 107.47
